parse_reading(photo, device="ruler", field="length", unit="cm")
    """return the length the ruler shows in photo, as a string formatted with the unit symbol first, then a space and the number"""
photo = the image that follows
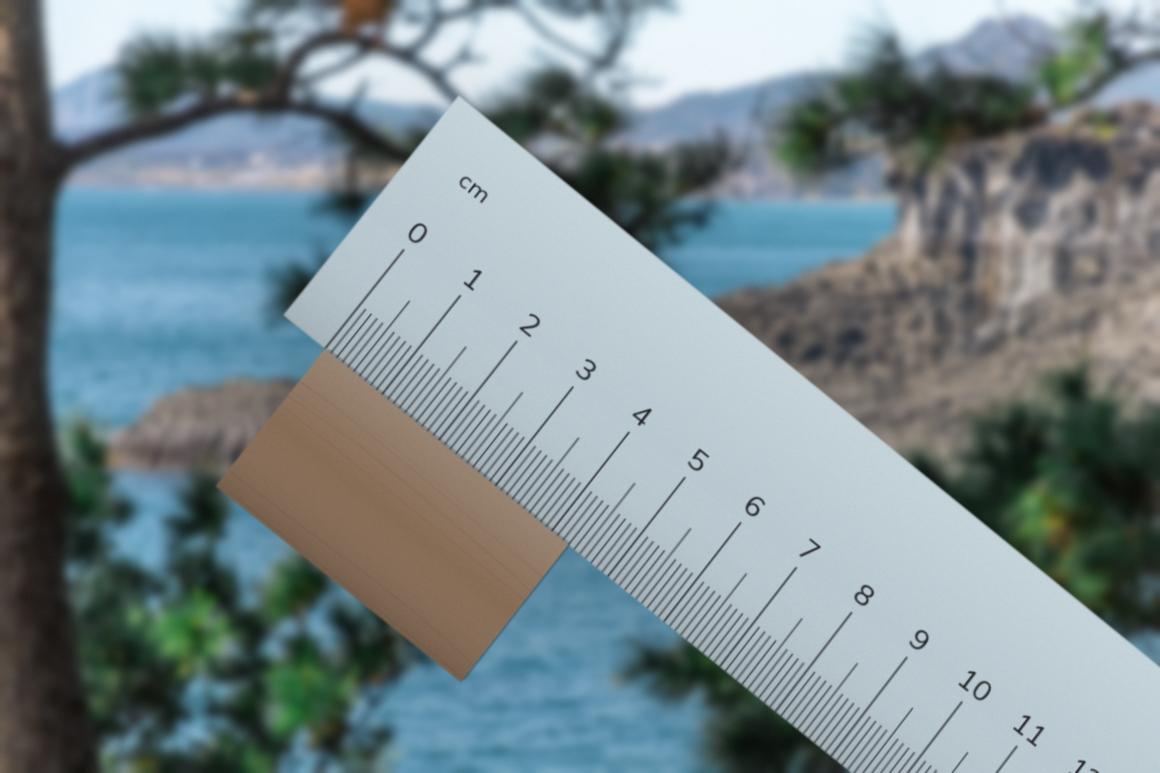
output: cm 4.3
